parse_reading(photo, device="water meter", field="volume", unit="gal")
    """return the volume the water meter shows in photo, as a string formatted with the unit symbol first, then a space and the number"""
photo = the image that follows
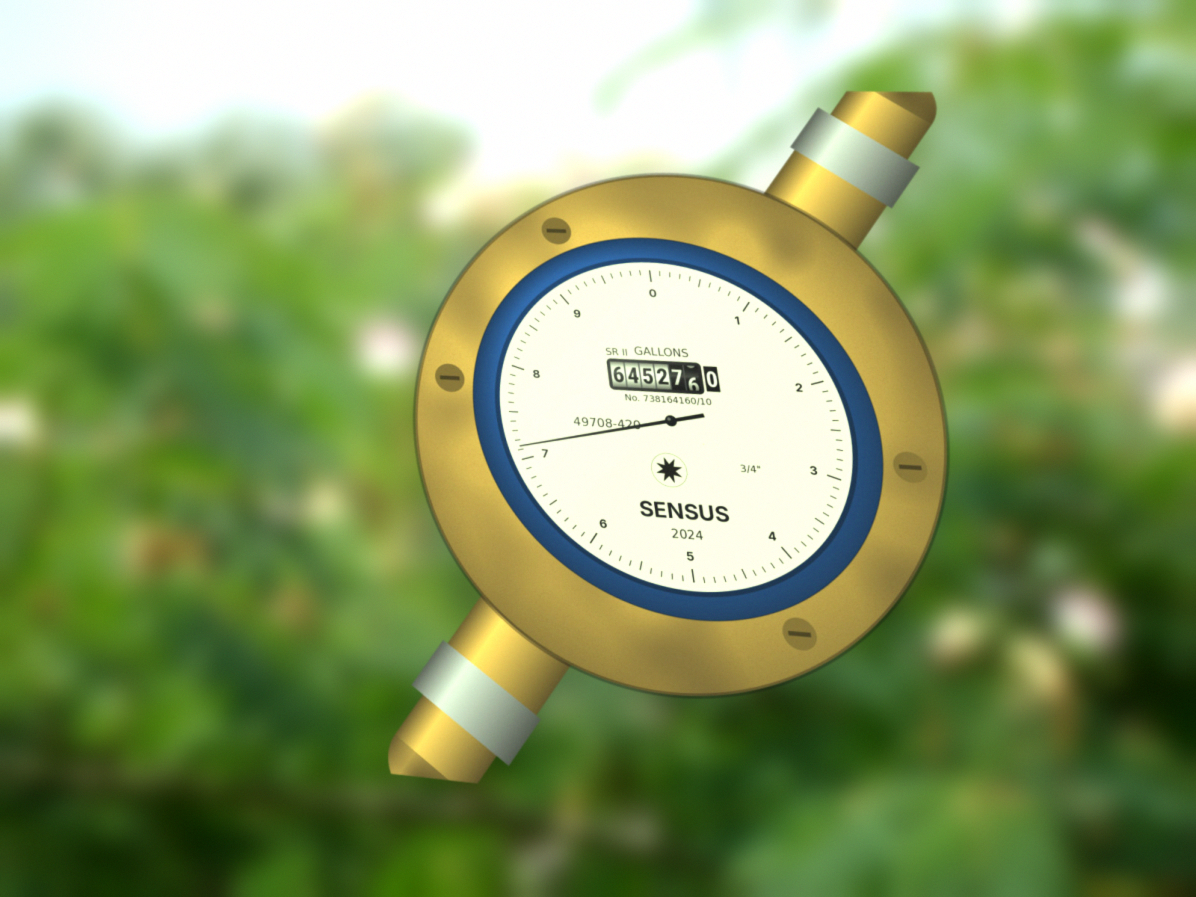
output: gal 6452757.1
